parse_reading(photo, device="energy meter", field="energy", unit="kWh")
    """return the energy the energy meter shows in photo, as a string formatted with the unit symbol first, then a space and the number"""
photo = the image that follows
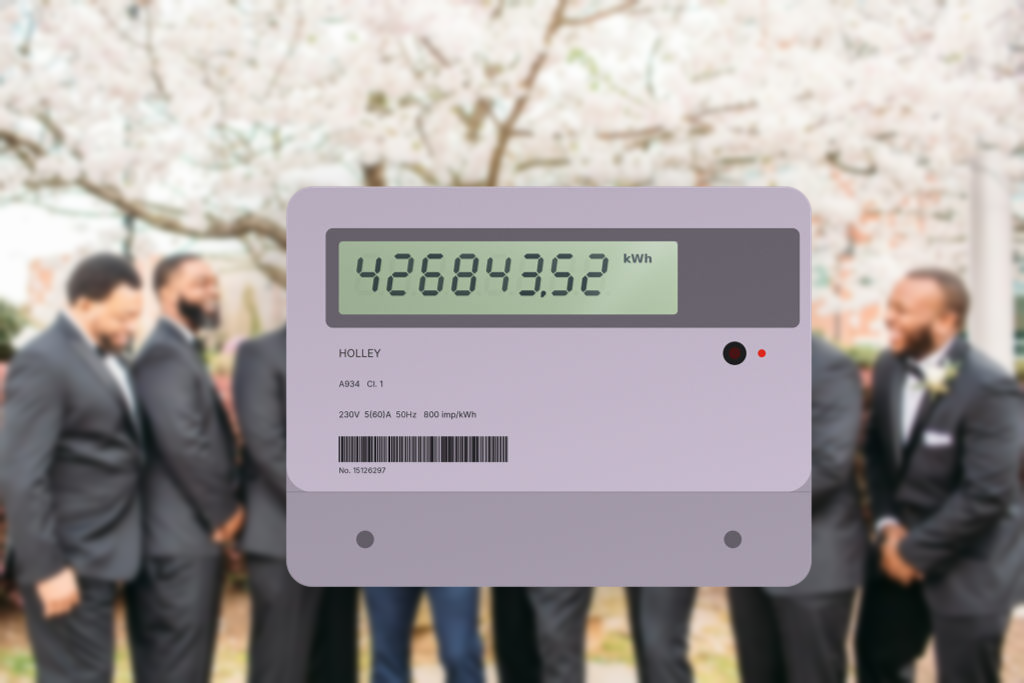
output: kWh 426843.52
